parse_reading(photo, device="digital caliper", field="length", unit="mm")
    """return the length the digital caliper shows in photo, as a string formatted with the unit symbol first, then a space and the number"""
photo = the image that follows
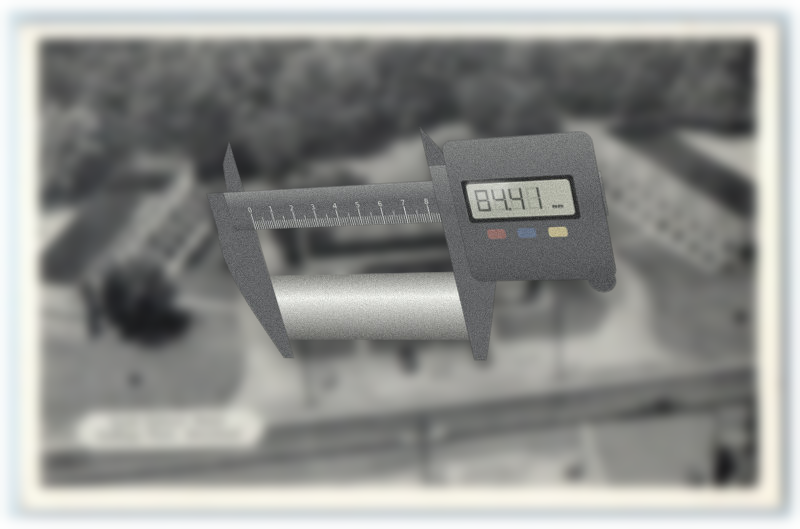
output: mm 84.41
